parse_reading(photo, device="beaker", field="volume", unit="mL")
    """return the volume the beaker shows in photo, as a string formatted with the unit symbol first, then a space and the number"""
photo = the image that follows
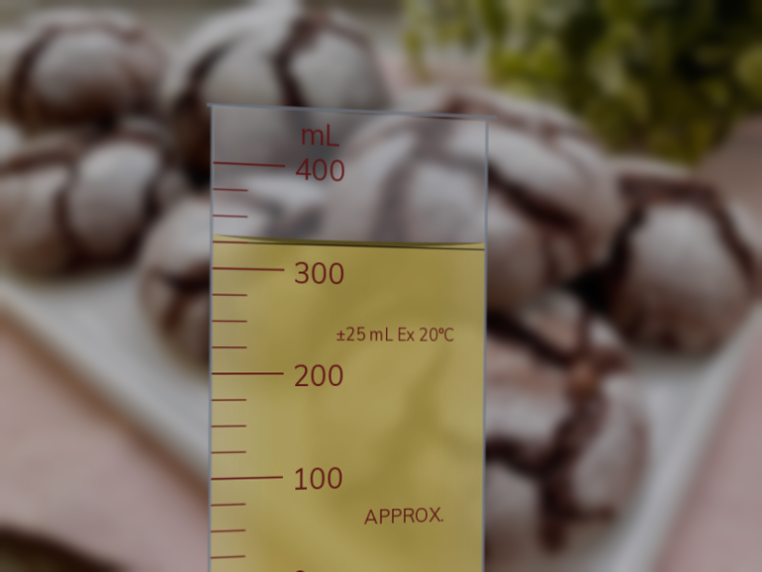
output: mL 325
